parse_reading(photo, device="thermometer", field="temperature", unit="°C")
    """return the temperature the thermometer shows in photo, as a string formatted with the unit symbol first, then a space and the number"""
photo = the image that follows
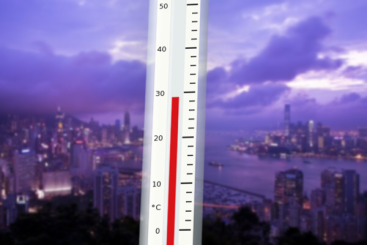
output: °C 29
